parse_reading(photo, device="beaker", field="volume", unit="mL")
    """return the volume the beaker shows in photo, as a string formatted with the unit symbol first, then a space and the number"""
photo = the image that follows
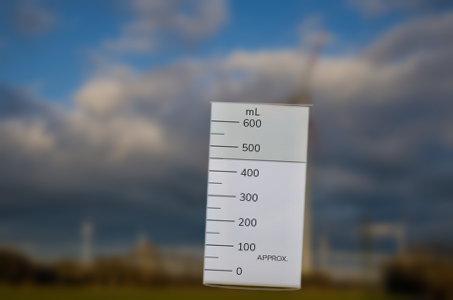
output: mL 450
